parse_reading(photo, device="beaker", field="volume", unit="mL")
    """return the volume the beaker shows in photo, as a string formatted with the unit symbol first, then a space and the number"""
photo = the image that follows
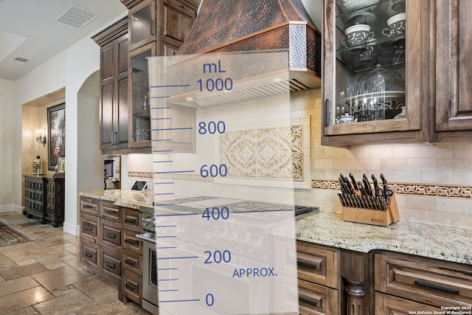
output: mL 400
